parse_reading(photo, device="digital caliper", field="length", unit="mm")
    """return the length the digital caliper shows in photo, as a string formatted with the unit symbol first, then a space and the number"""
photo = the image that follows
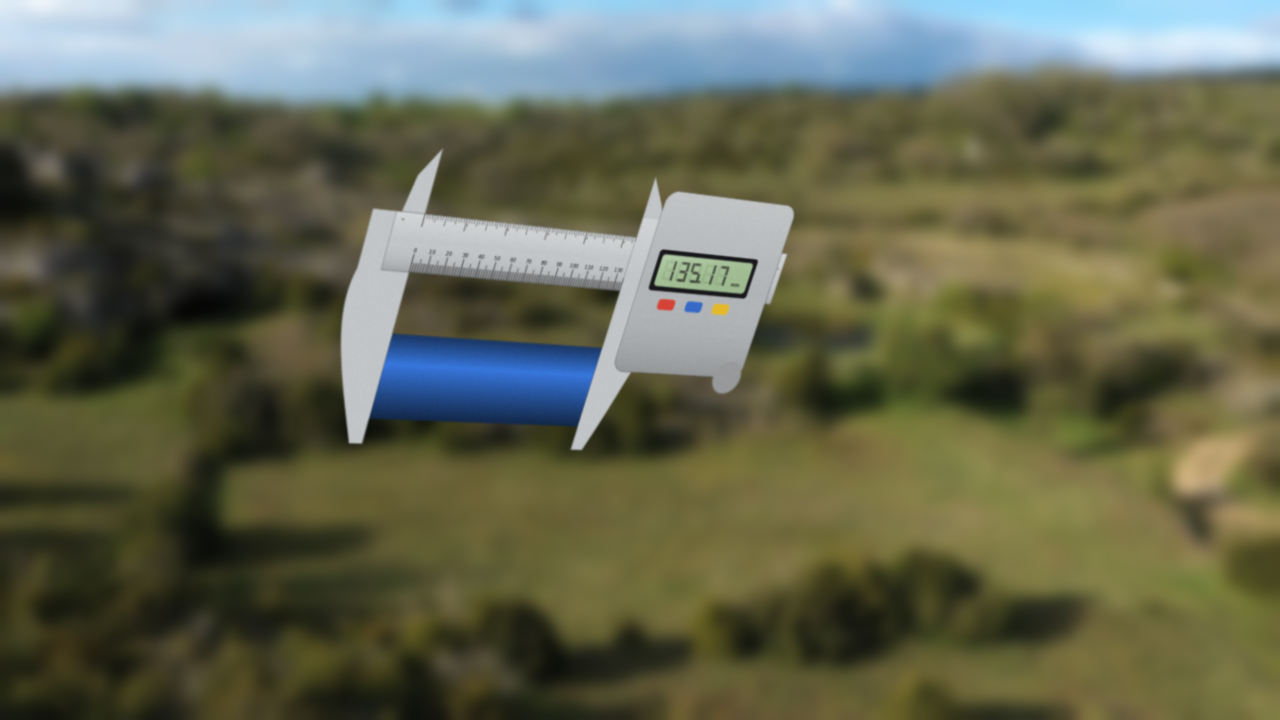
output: mm 135.17
